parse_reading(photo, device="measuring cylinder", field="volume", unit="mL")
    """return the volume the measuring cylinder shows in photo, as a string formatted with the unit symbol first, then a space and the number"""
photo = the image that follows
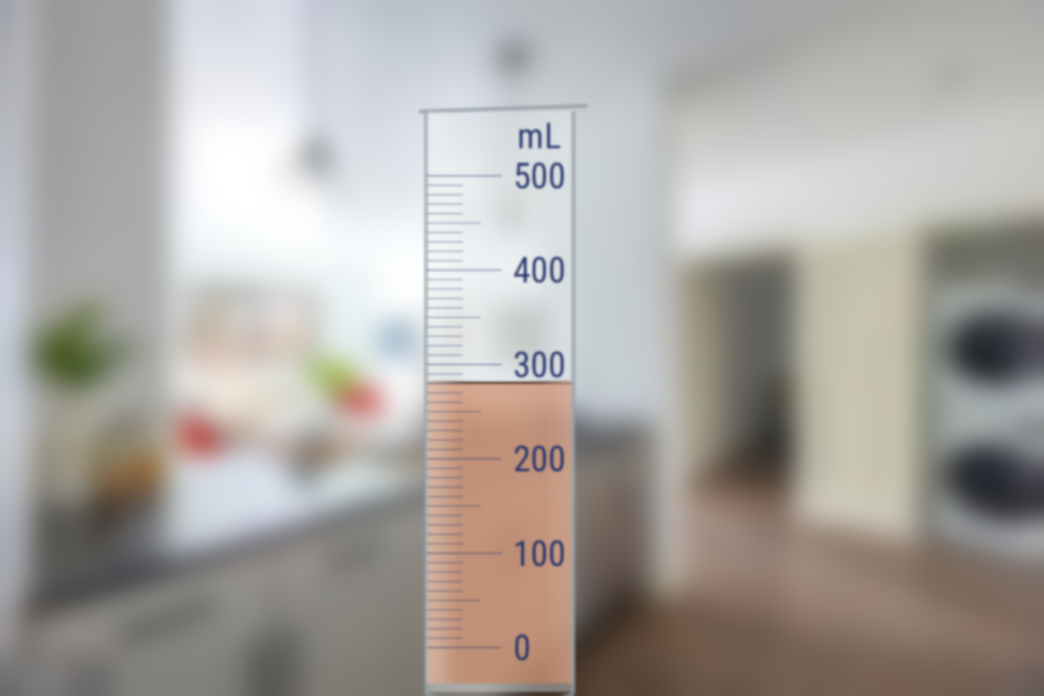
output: mL 280
